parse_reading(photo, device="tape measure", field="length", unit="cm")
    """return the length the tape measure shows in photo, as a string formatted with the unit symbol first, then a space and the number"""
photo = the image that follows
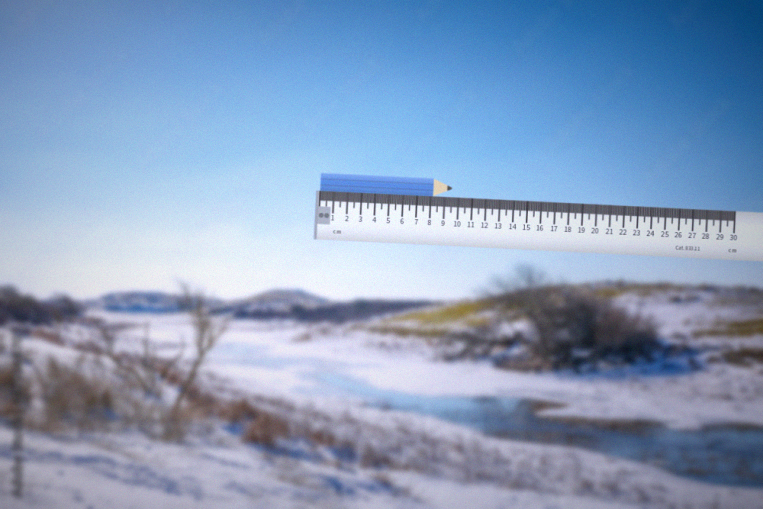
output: cm 9.5
